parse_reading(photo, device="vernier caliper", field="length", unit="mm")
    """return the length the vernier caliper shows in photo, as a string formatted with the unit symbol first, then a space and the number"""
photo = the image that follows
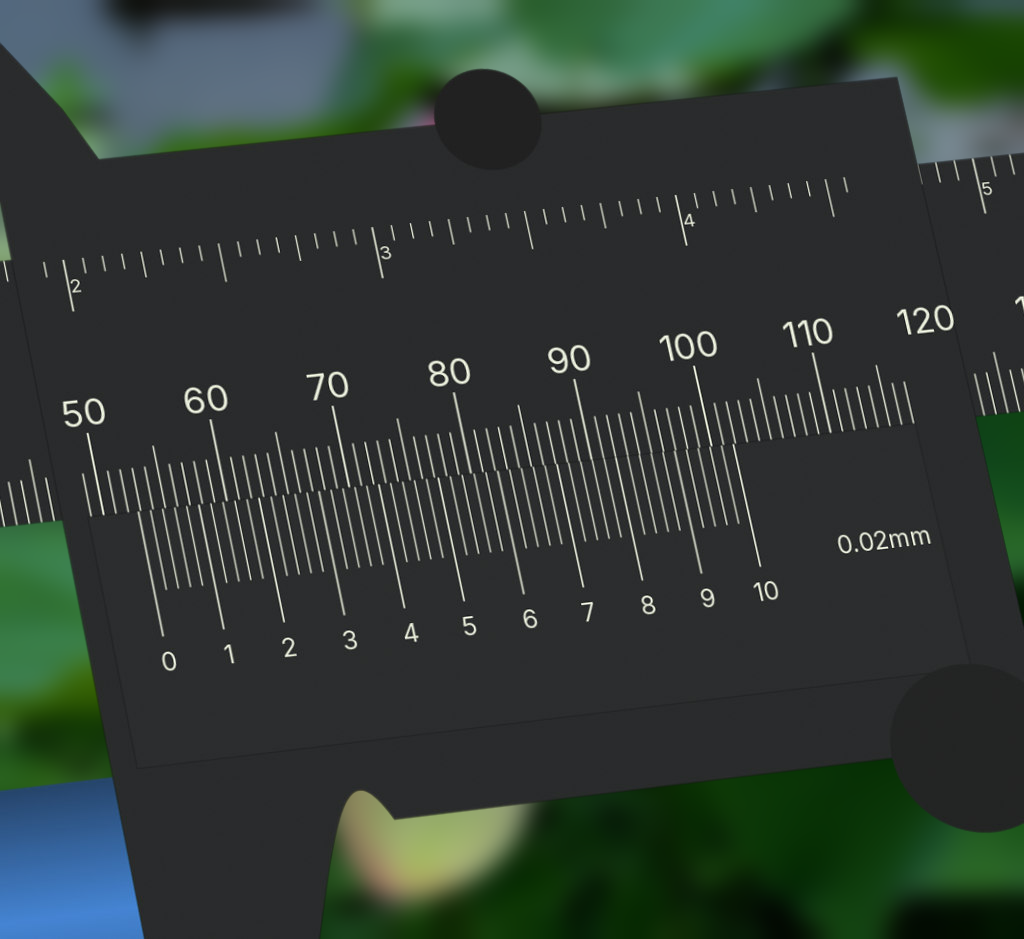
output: mm 52.8
